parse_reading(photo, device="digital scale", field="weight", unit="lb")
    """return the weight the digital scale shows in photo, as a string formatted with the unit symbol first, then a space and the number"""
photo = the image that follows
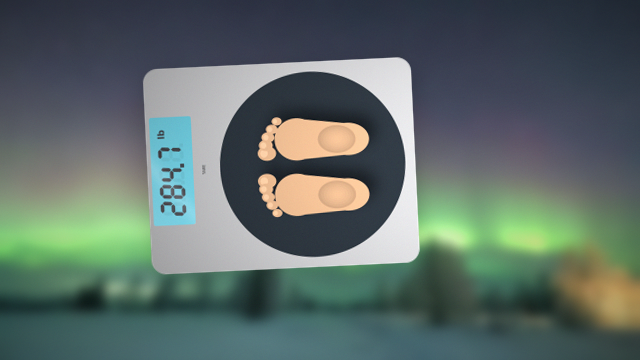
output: lb 284.7
